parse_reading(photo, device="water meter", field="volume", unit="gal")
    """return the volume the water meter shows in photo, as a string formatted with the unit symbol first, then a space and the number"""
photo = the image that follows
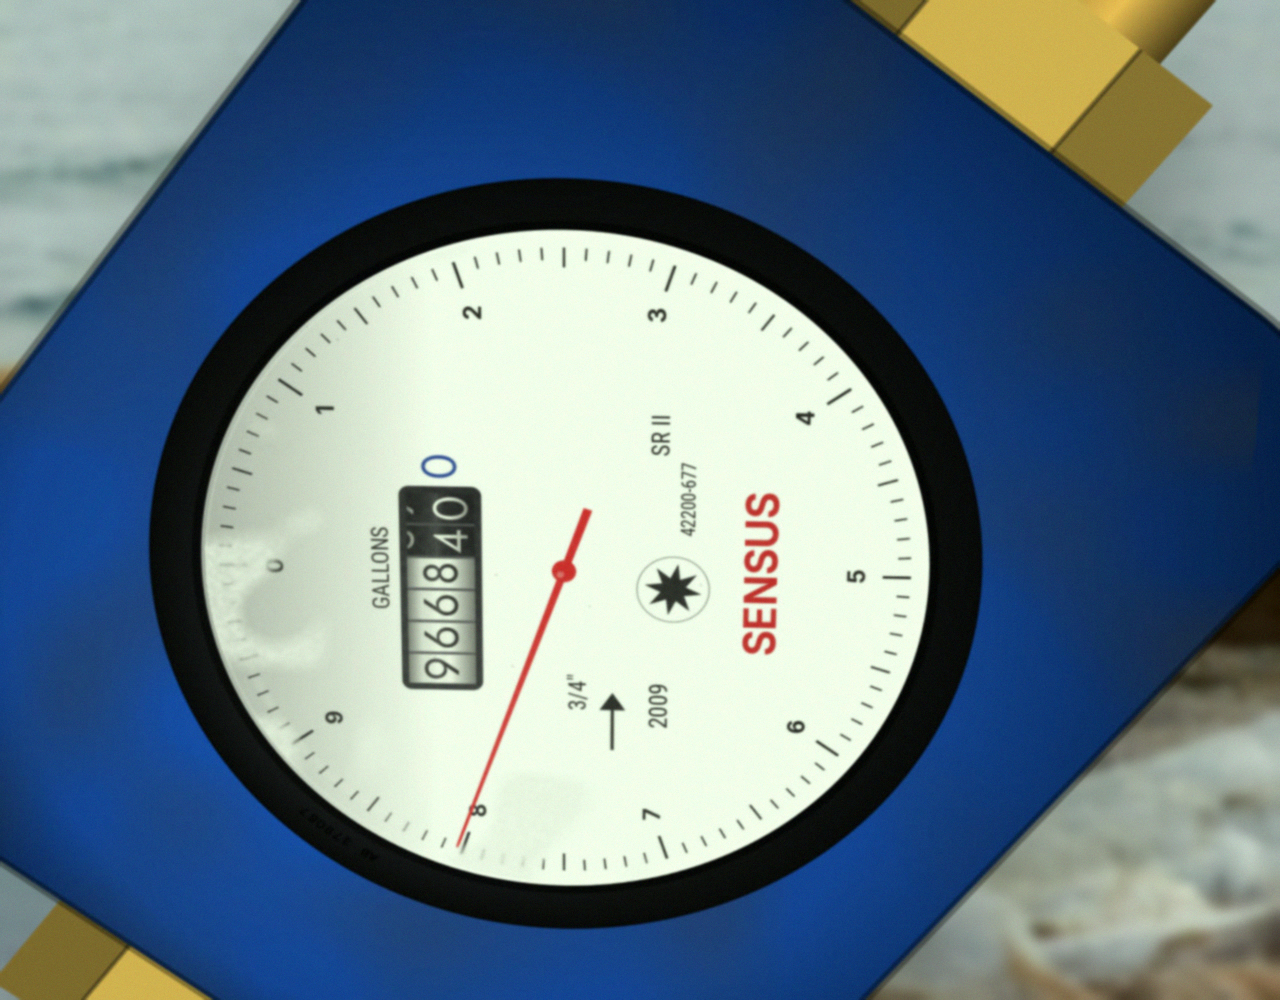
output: gal 9668398.0
